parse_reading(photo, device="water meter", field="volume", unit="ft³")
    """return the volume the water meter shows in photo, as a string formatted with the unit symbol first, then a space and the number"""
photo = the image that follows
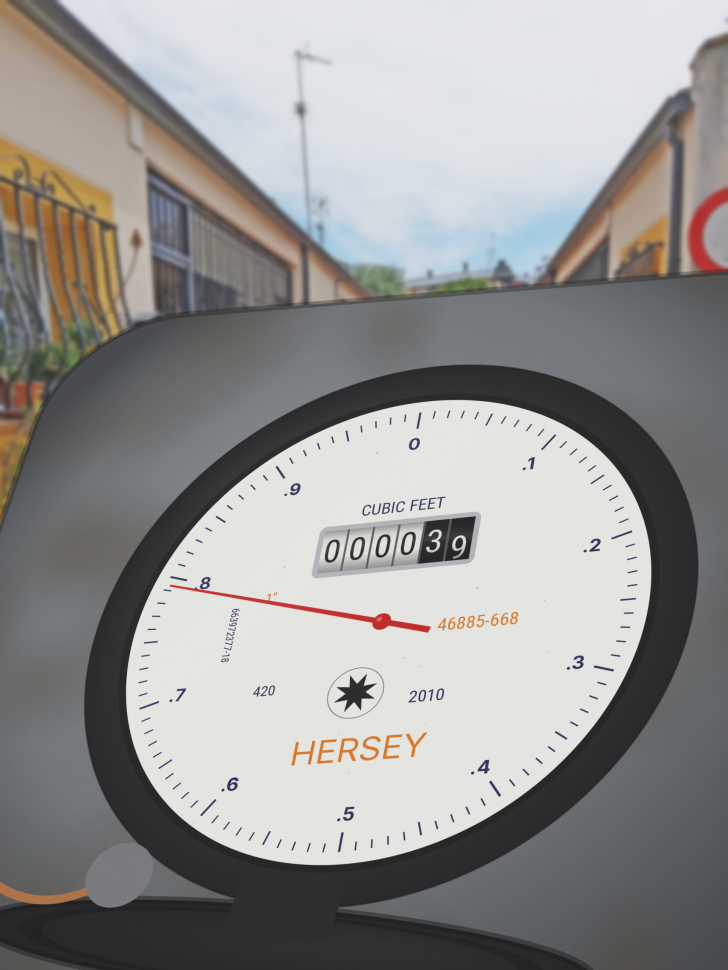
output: ft³ 38.79
